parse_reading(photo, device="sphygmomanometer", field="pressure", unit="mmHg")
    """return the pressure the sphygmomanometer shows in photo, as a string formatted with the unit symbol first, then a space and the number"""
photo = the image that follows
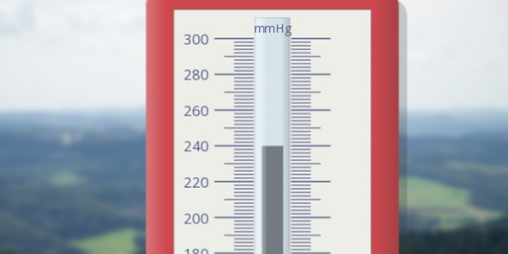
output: mmHg 240
